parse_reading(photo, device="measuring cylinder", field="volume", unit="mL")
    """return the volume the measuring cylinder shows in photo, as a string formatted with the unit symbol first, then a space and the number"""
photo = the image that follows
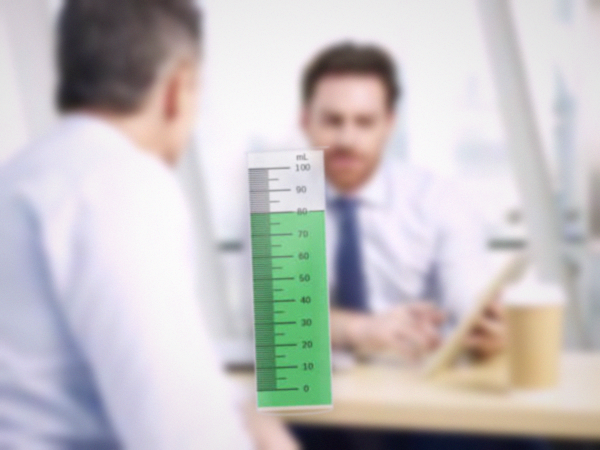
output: mL 80
